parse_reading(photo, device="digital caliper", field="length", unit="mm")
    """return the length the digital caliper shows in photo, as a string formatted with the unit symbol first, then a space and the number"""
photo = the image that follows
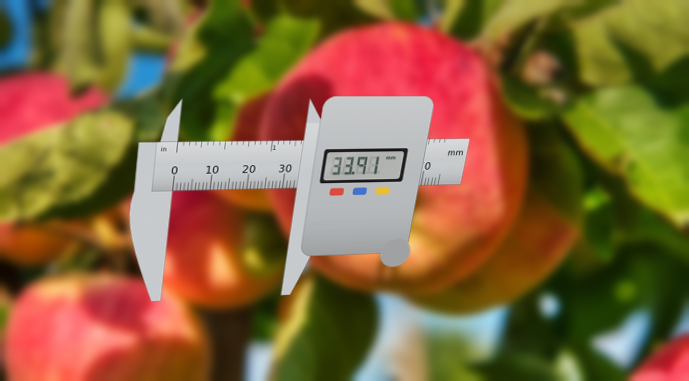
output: mm 33.91
